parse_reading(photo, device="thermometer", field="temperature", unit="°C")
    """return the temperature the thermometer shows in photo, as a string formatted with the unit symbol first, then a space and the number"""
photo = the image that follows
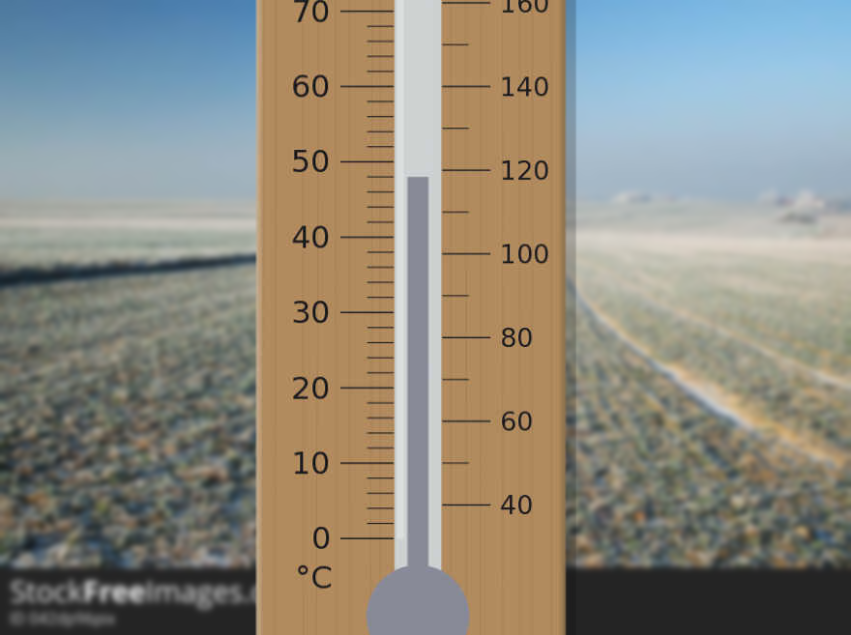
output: °C 48
